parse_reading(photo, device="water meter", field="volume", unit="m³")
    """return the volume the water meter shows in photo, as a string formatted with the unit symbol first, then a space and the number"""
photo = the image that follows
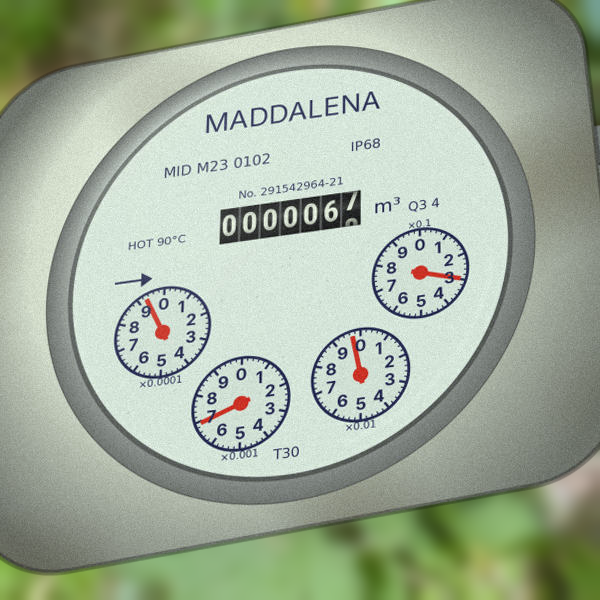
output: m³ 67.2969
